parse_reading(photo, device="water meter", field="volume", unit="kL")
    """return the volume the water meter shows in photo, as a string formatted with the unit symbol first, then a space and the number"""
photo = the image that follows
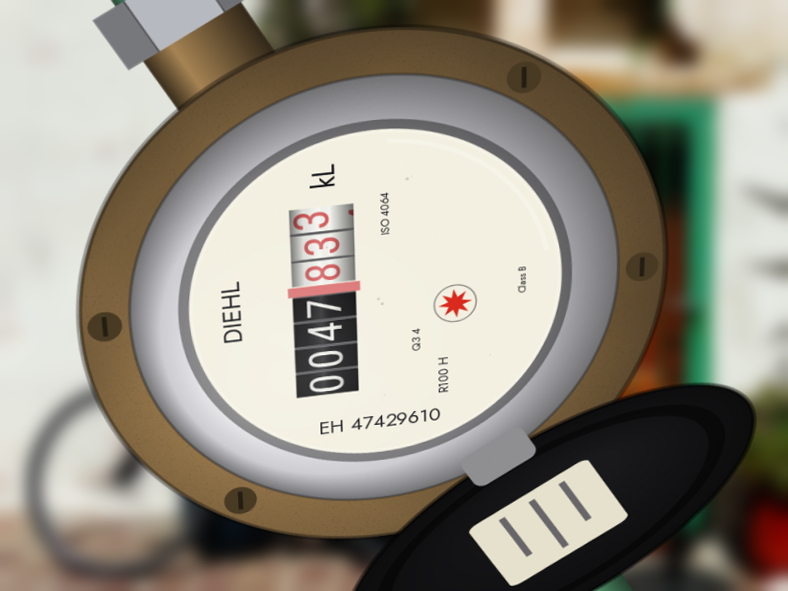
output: kL 47.833
